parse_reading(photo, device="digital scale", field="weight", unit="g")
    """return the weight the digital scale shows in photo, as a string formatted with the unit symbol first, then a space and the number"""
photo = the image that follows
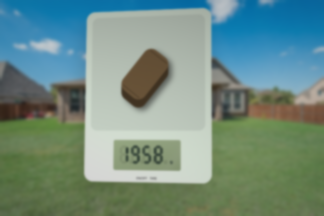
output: g 1958
